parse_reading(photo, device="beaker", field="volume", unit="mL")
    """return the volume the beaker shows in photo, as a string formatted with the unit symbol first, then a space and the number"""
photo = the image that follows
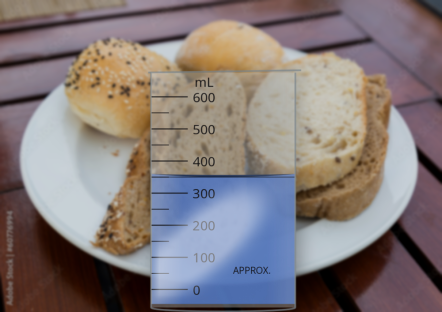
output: mL 350
